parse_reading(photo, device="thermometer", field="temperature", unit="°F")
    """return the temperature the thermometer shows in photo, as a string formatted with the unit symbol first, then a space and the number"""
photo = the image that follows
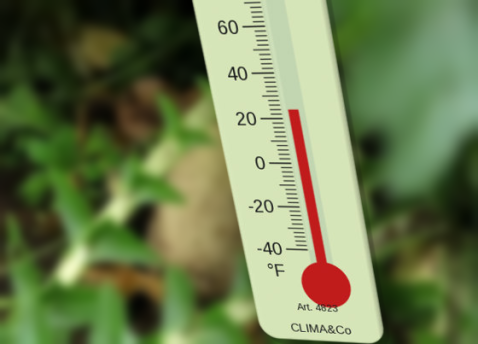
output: °F 24
